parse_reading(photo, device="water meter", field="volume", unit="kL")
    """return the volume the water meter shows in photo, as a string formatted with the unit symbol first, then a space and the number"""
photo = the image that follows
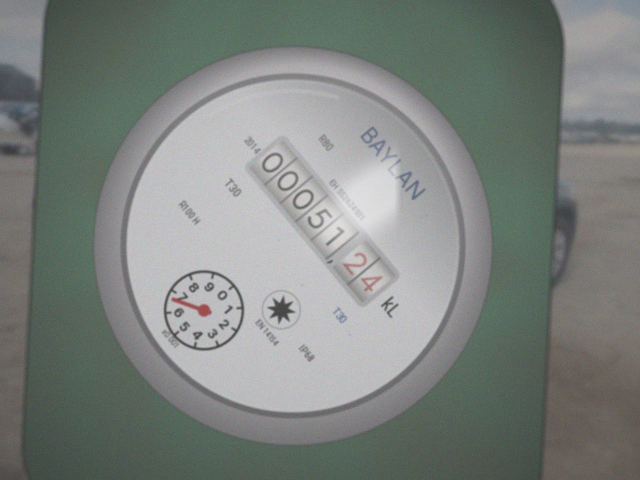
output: kL 51.246
